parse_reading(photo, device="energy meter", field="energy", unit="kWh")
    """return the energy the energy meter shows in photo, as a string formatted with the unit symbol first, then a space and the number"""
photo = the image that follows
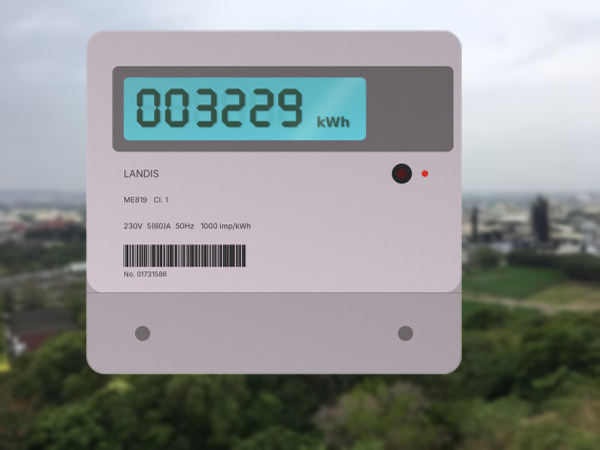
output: kWh 3229
